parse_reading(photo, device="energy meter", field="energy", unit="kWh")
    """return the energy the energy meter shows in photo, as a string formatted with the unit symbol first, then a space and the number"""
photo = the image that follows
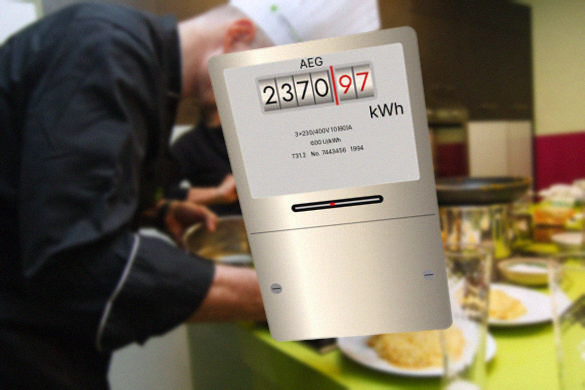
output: kWh 2370.97
